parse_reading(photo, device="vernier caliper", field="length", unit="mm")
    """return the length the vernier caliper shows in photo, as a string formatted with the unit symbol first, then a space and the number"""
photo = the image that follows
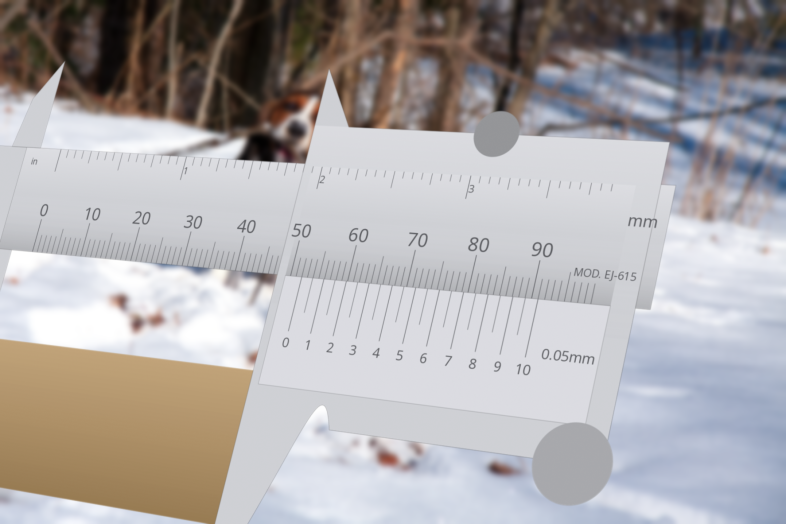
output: mm 52.0
